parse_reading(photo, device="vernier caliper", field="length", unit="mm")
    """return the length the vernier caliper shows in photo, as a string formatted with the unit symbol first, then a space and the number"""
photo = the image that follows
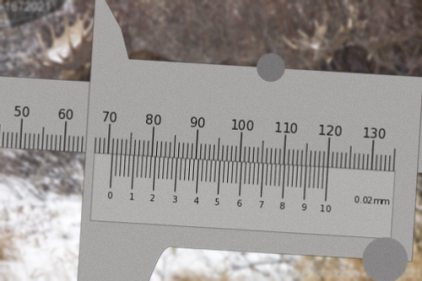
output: mm 71.0
